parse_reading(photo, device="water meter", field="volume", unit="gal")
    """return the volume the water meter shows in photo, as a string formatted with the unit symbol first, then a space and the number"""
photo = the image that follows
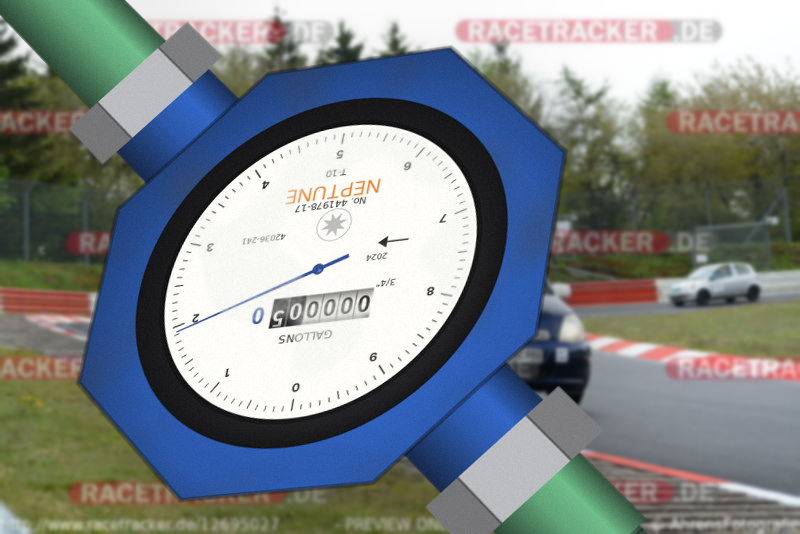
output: gal 51.9
